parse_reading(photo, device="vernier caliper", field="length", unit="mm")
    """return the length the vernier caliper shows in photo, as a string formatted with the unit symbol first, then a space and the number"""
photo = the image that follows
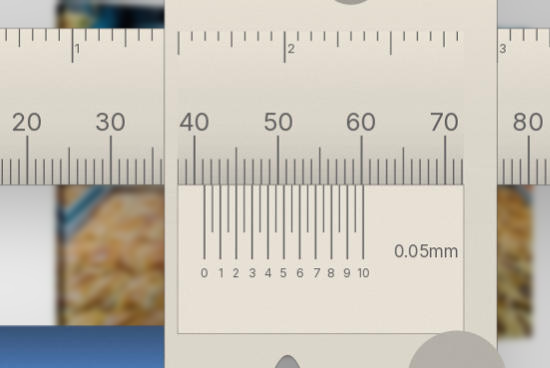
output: mm 41.2
